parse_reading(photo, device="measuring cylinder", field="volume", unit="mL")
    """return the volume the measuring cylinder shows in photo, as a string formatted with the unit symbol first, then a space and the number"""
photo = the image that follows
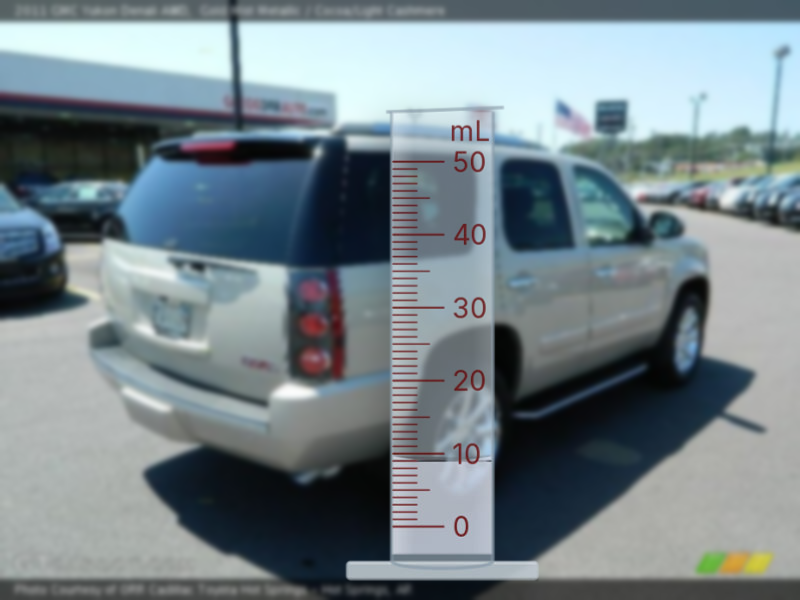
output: mL 9
